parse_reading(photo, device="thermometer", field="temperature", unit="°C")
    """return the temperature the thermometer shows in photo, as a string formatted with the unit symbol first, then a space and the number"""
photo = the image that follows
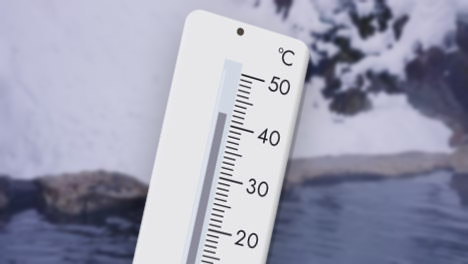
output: °C 42
